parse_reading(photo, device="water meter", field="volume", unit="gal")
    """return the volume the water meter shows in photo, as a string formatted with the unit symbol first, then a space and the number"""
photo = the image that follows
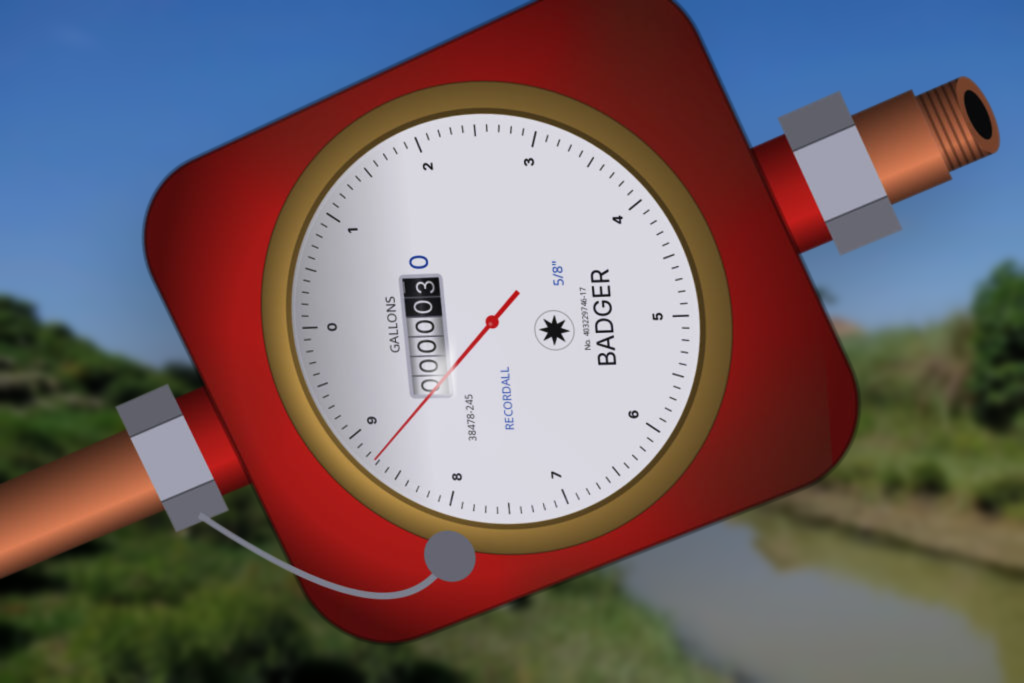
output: gal 28.7
